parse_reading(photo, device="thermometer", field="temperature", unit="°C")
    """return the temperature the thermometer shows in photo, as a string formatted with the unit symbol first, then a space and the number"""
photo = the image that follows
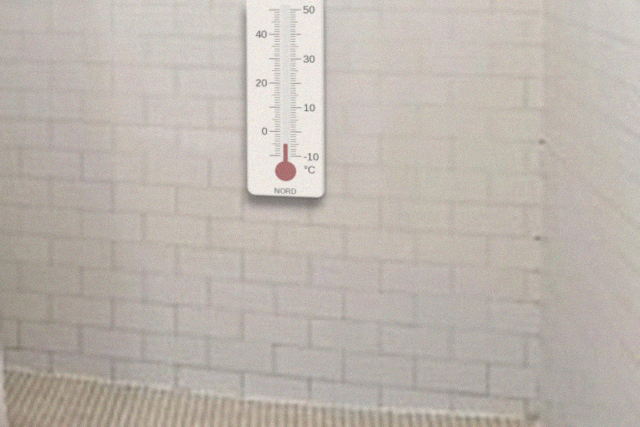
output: °C -5
